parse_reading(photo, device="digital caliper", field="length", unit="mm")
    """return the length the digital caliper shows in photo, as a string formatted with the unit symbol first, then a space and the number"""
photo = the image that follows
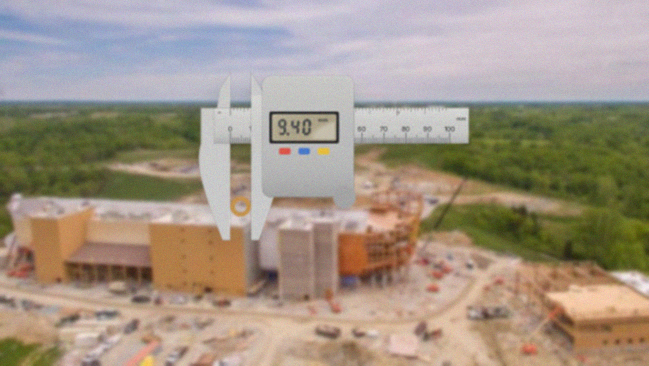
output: mm 9.40
